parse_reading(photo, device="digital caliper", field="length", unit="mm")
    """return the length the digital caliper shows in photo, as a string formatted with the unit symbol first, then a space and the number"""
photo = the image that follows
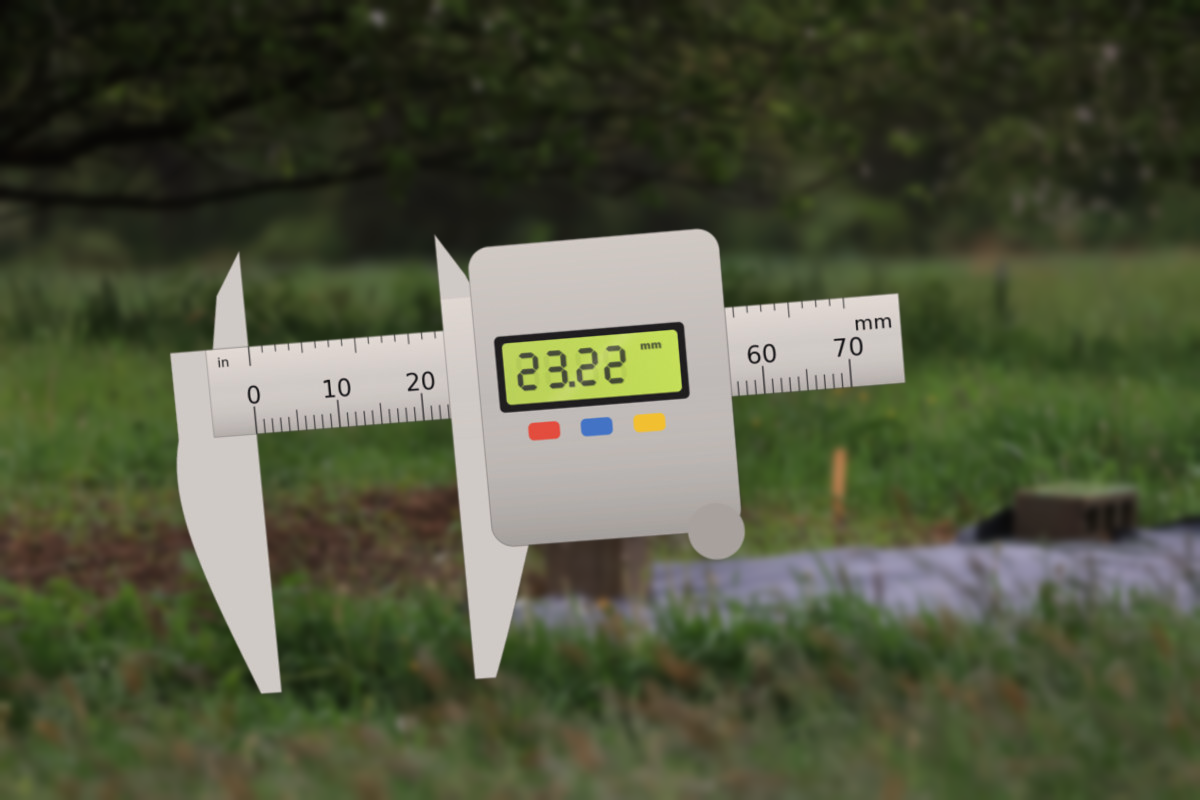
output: mm 23.22
